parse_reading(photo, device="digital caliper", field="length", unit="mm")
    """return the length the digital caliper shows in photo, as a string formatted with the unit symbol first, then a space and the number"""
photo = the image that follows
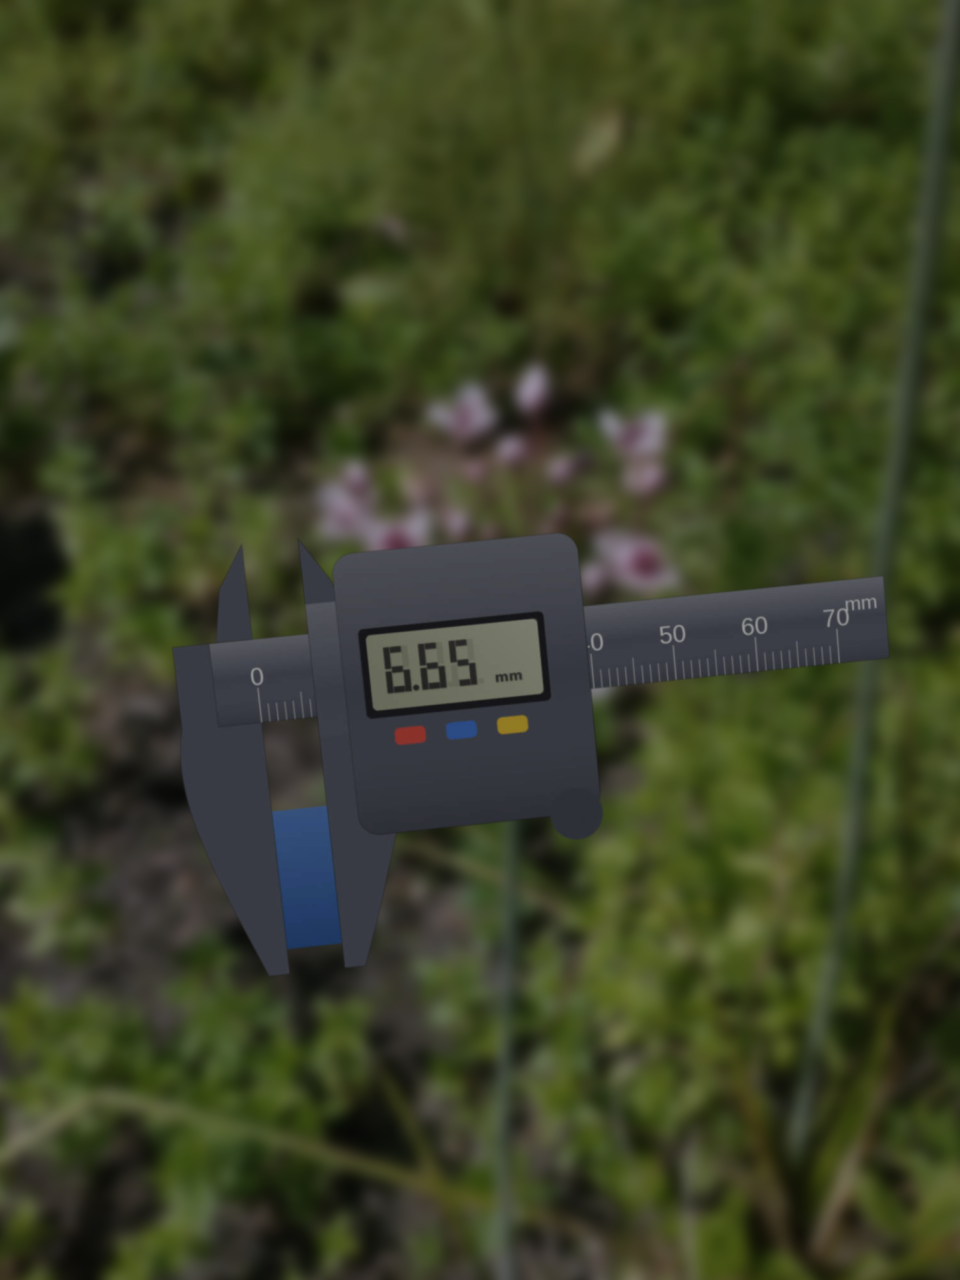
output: mm 6.65
